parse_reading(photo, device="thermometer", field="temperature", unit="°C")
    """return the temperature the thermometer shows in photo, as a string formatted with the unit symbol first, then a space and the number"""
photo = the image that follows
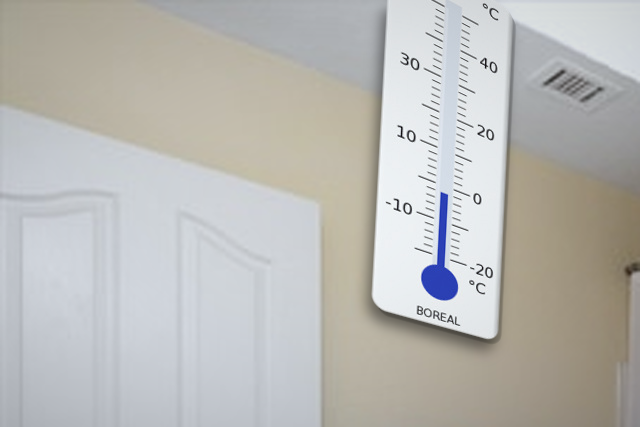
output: °C -2
